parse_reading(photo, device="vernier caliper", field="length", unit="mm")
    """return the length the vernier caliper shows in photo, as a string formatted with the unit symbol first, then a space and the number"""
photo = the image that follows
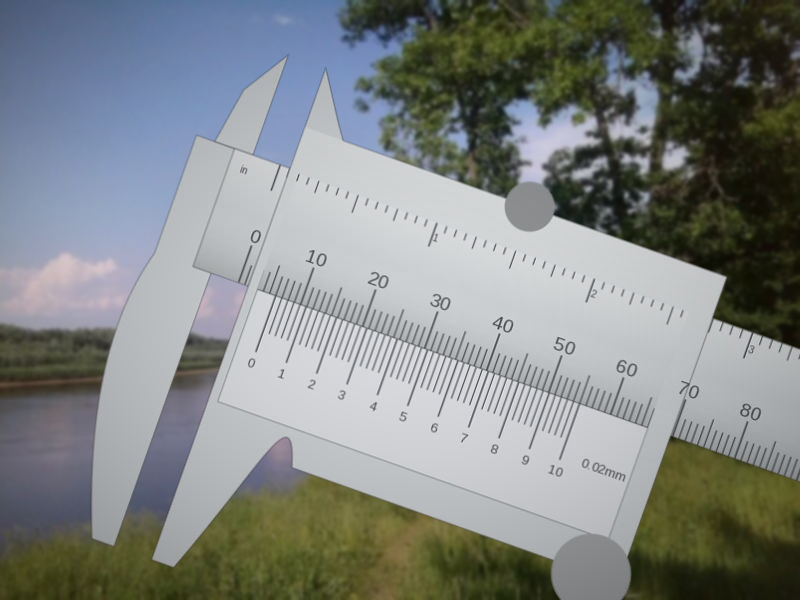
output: mm 6.0
